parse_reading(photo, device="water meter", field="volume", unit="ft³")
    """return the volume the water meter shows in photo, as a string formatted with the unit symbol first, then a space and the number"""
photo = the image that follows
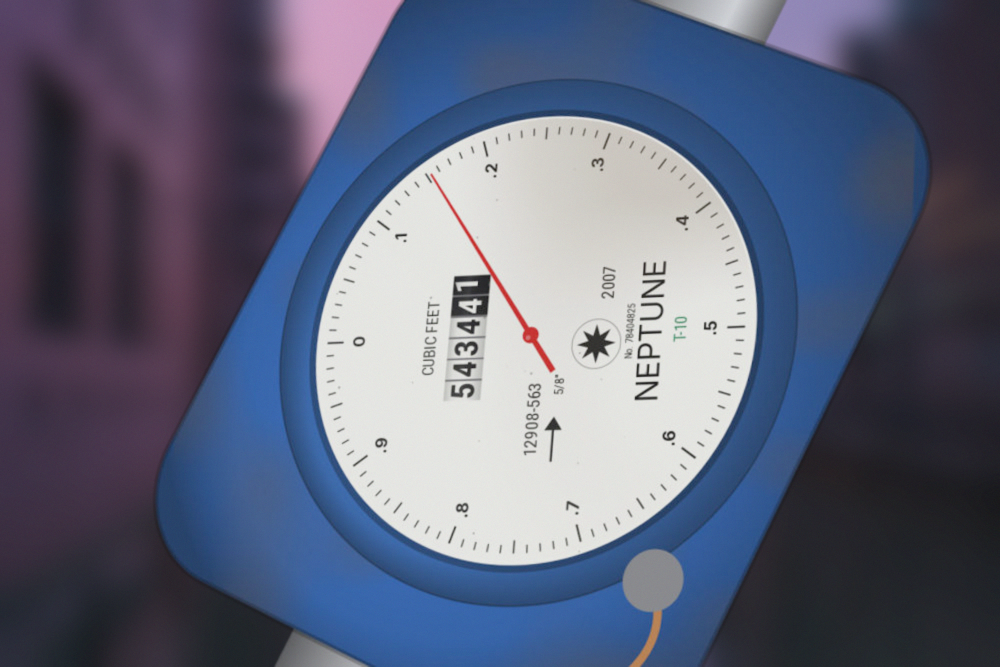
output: ft³ 543441.15
